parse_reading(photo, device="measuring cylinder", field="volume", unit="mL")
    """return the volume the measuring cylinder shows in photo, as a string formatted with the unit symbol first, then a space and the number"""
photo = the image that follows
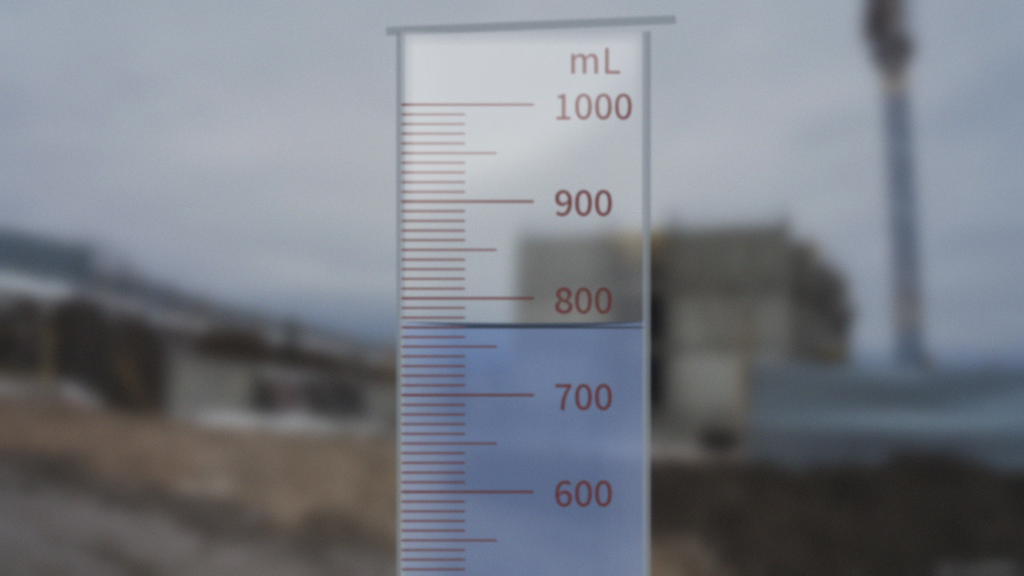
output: mL 770
